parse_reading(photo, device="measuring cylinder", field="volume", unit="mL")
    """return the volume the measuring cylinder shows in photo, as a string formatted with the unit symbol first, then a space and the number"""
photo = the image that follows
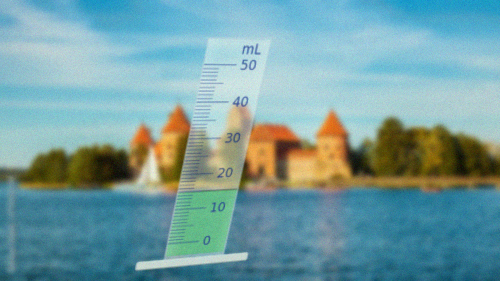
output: mL 15
